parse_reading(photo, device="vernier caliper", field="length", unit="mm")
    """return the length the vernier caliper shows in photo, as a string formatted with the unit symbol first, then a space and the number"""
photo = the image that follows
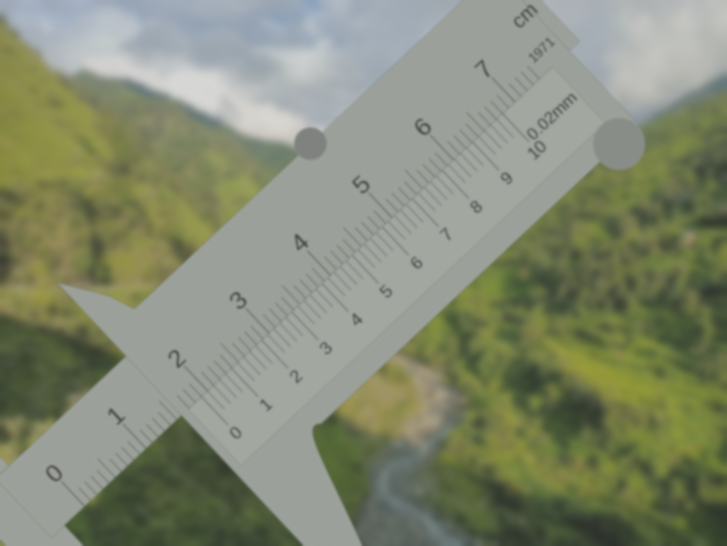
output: mm 19.0
